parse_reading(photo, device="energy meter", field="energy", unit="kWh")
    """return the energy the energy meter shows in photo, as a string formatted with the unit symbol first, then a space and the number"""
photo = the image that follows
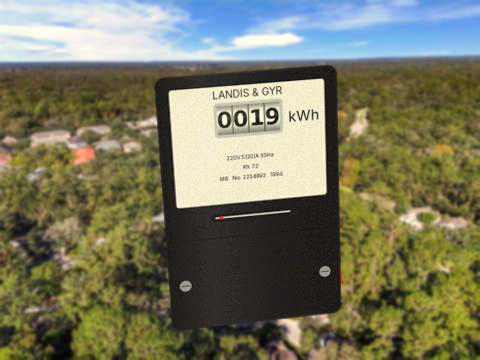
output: kWh 19
